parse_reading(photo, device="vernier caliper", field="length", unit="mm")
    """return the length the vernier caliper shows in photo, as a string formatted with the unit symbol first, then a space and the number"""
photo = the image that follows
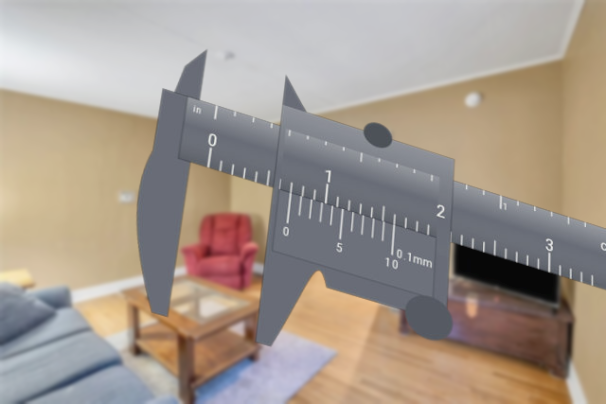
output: mm 7.0
